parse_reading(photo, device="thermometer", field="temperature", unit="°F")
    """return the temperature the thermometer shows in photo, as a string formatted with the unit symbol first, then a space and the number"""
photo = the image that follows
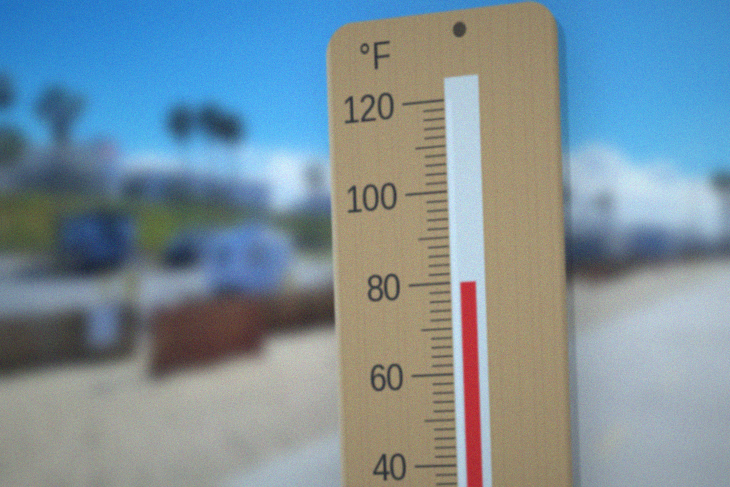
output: °F 80
